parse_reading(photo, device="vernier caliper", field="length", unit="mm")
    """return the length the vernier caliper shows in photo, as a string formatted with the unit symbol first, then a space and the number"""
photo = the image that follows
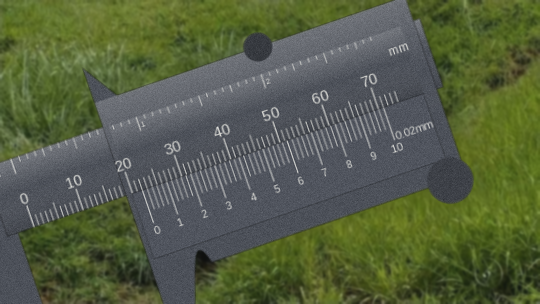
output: mm 22.0
